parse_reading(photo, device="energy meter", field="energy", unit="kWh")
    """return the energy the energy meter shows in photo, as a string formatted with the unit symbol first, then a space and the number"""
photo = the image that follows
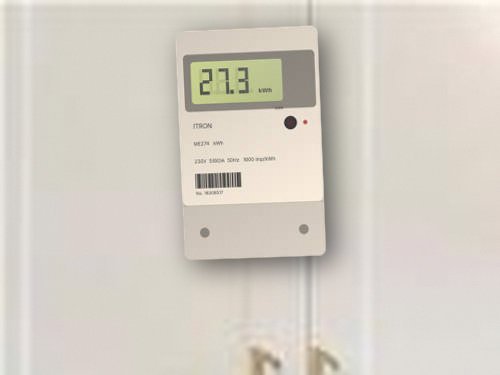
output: kWh 27.3
